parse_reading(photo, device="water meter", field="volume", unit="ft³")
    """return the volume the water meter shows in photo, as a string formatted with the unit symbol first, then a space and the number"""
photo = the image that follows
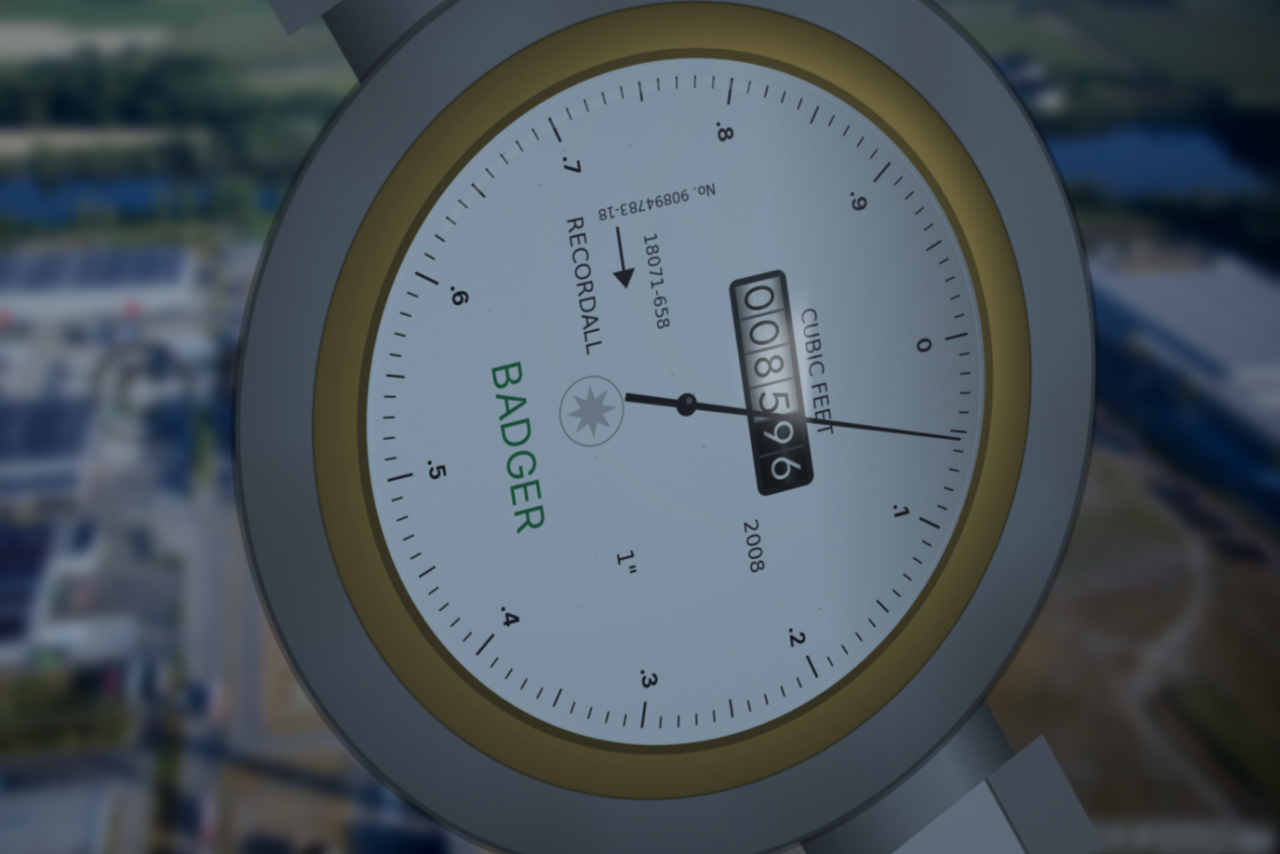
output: ft³ 8596.05
